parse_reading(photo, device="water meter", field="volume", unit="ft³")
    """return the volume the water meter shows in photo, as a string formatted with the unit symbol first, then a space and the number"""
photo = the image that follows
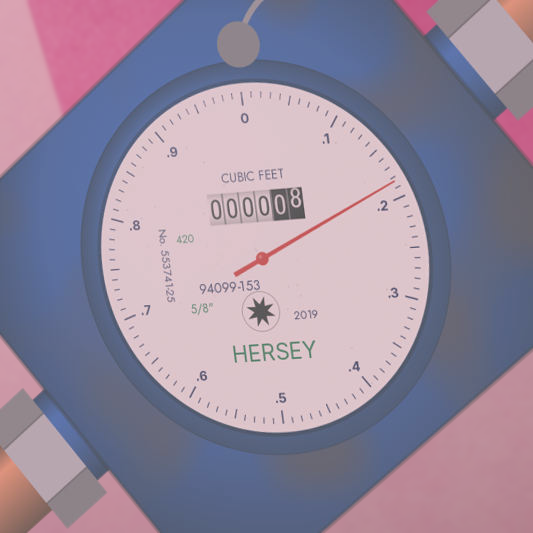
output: ft³ 8.18
